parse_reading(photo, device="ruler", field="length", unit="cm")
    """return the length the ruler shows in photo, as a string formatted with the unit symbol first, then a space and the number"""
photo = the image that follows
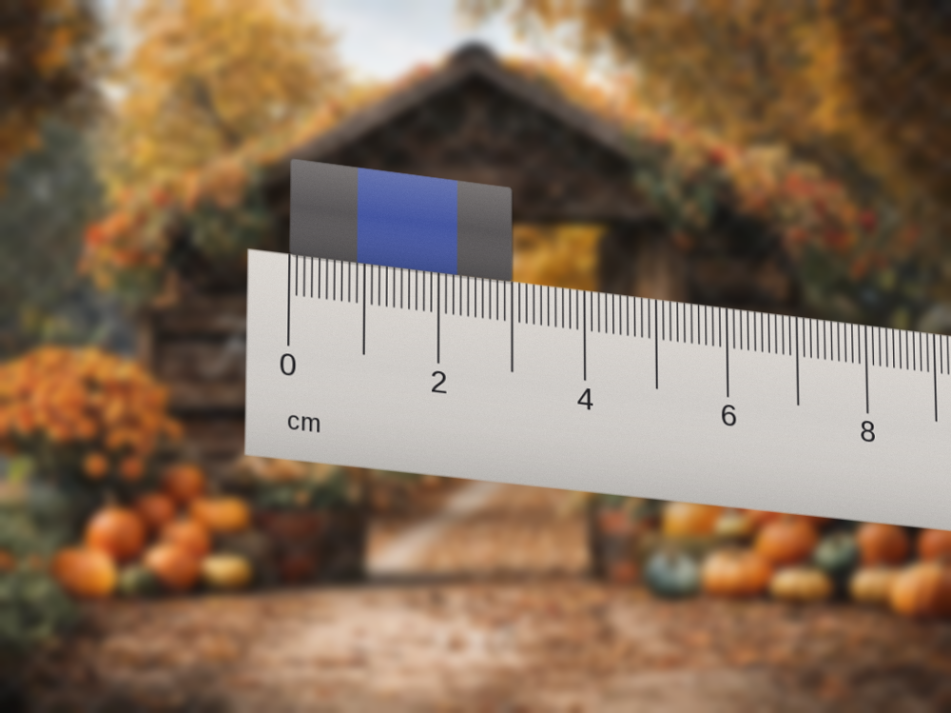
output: cm 3
